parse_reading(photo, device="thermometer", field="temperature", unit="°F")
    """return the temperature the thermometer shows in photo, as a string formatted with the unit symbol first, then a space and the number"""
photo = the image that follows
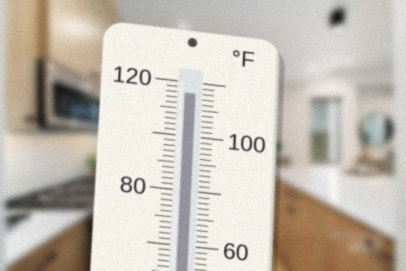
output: °F 116
